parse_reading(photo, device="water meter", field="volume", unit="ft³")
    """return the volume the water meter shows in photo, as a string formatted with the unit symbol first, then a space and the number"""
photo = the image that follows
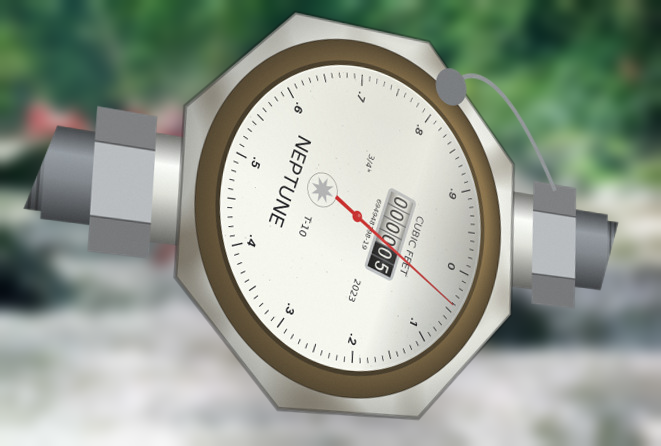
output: ft³ 5.04
